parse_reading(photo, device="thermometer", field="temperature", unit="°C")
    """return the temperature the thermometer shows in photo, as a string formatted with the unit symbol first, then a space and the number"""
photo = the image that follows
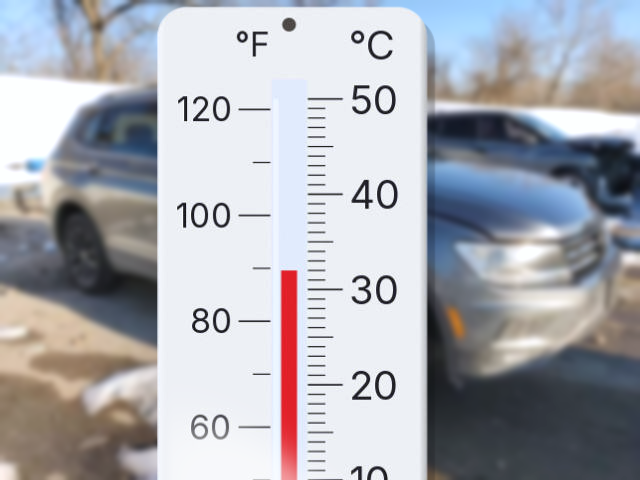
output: °C 32
